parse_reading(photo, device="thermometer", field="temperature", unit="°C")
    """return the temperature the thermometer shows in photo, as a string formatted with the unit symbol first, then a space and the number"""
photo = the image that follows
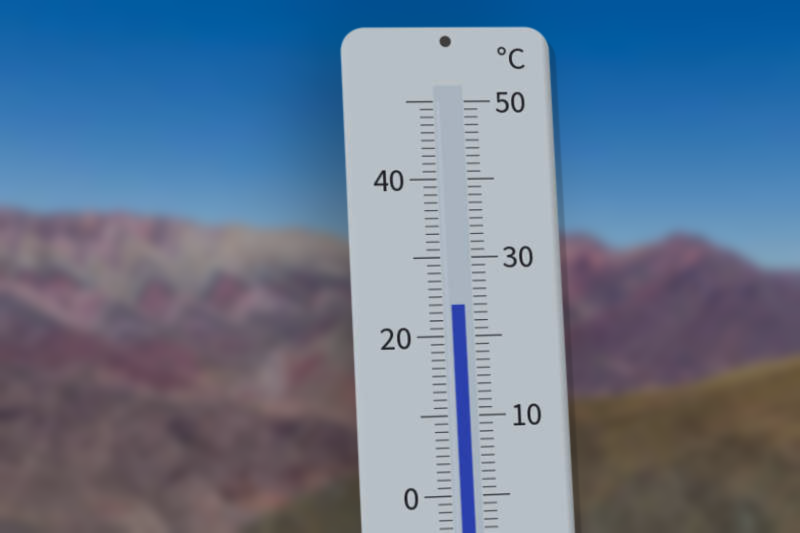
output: °C 24
